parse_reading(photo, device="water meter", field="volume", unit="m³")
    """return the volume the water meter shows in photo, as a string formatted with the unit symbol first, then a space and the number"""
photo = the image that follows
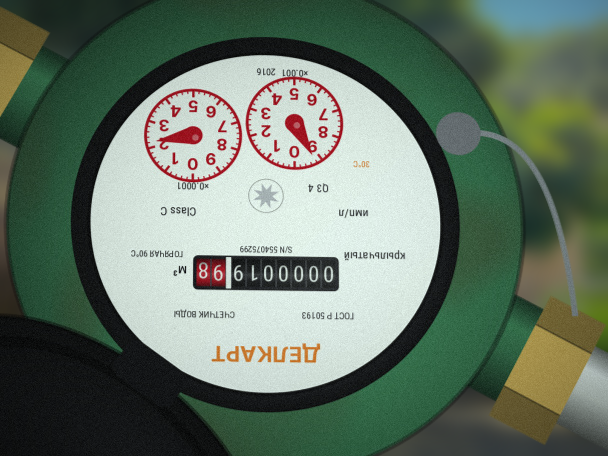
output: m³ 19.9792
